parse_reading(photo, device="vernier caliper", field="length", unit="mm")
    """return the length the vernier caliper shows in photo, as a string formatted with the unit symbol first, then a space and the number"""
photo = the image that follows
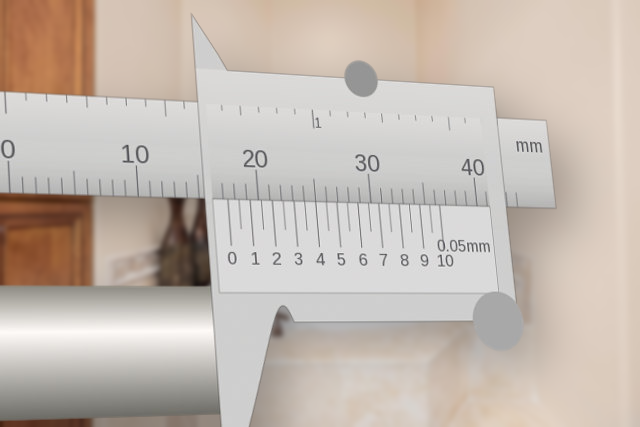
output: mm 17.4
